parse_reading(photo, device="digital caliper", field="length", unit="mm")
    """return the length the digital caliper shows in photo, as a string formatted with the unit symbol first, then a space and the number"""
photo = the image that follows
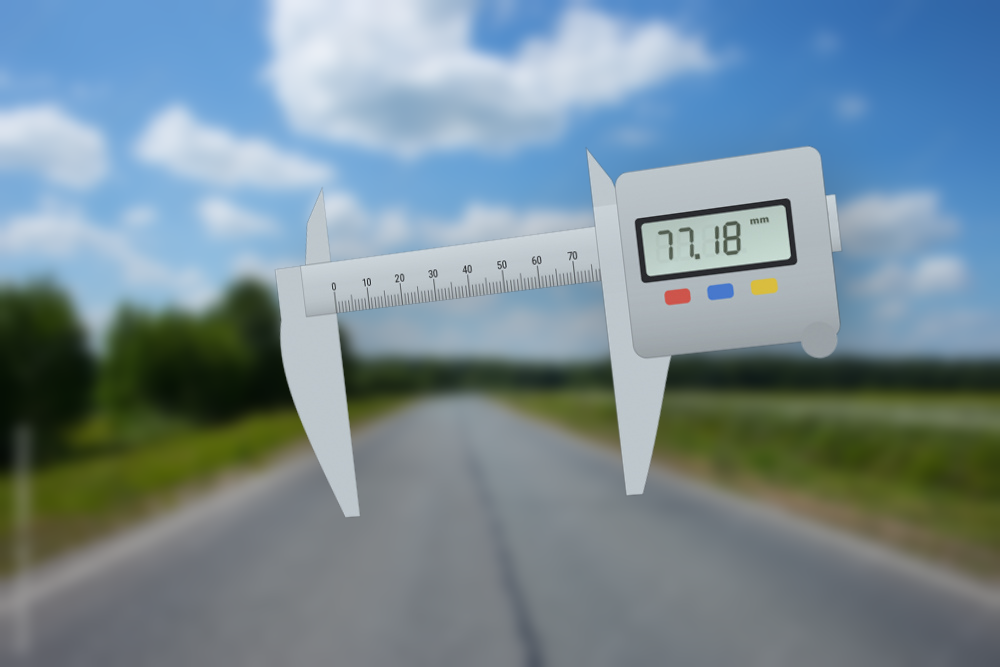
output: mm 77.18
